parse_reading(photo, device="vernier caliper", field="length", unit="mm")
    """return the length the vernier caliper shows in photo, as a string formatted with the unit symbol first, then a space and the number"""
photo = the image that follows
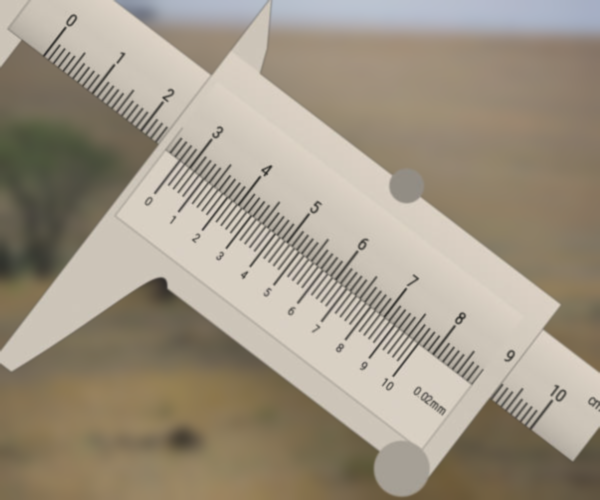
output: mm 28.0
